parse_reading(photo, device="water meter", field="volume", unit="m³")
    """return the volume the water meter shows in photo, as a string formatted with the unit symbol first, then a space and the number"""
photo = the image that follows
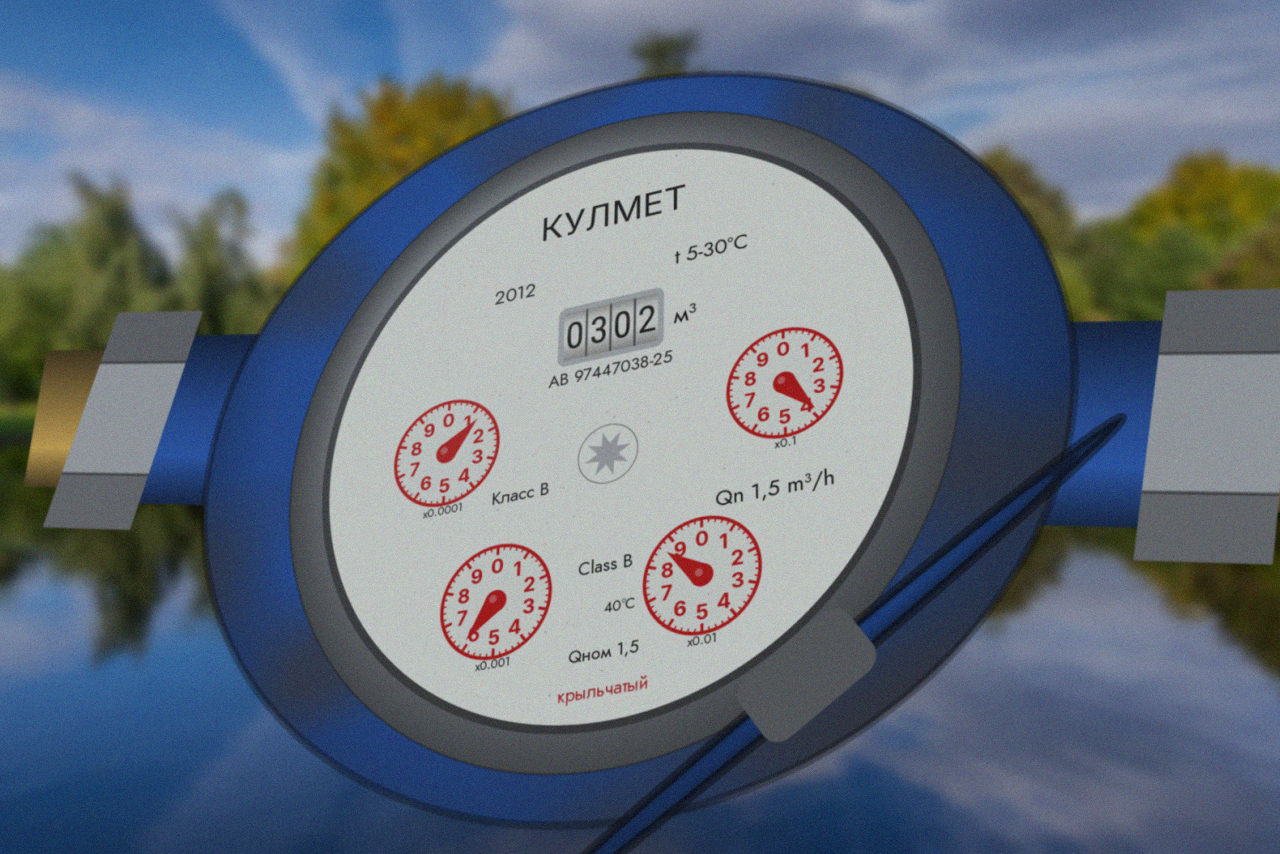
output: m³ 302.3861
